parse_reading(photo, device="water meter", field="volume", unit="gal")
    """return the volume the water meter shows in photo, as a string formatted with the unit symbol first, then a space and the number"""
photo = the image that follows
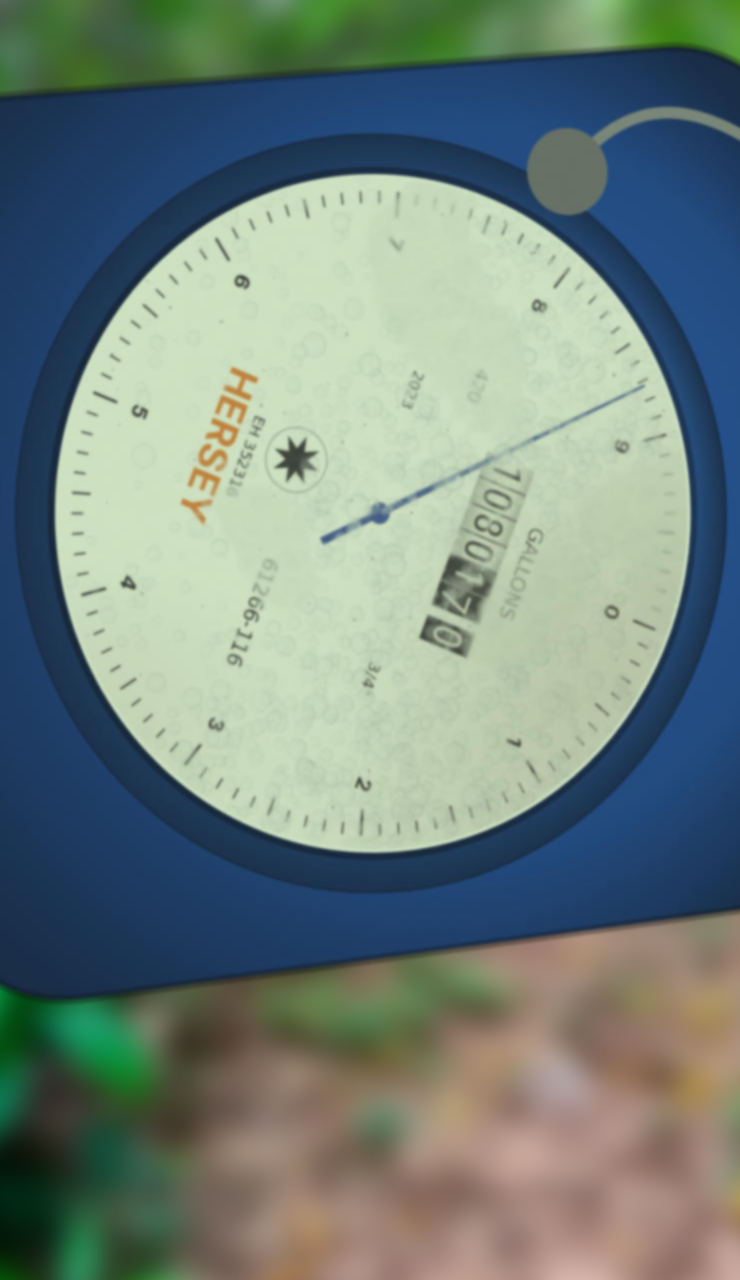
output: gal 1080168.7
